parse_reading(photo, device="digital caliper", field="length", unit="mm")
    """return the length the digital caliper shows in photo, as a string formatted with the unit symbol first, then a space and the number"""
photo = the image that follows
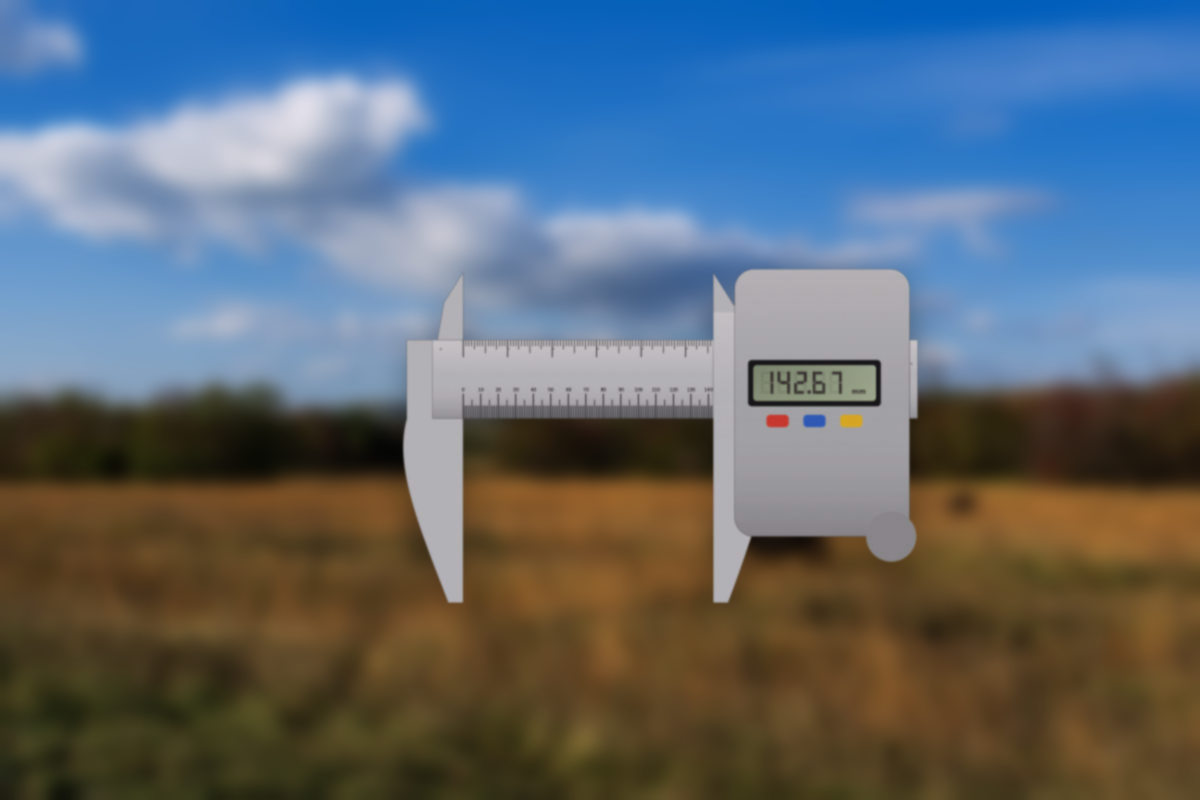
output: mm 142.67
